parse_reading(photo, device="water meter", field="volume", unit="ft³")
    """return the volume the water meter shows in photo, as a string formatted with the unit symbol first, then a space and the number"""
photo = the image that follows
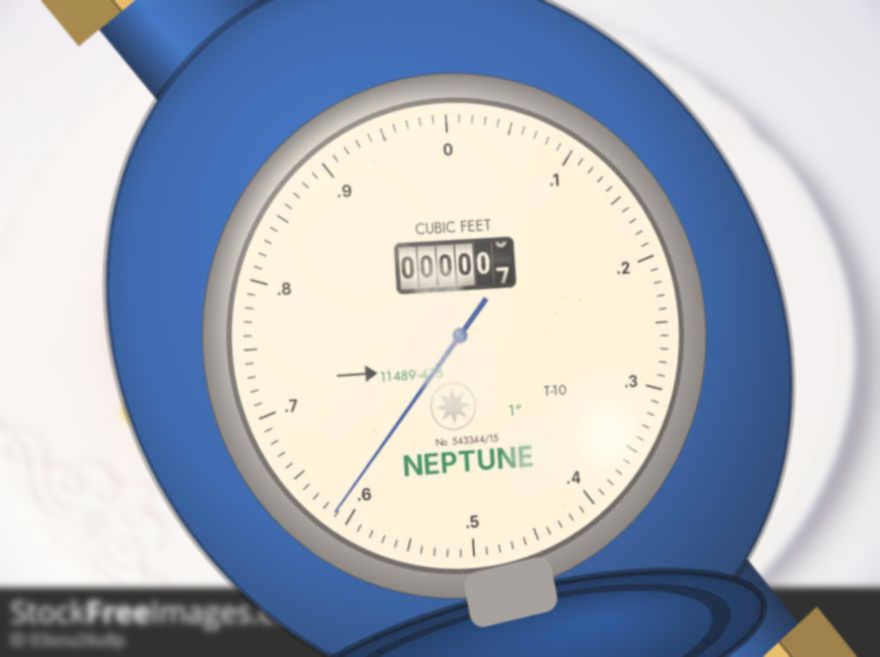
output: ft³ 6.61
